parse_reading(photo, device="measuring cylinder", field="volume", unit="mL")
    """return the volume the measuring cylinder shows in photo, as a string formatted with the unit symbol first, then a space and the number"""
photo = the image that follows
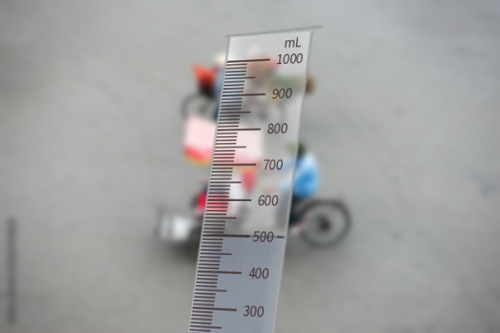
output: mL 500
